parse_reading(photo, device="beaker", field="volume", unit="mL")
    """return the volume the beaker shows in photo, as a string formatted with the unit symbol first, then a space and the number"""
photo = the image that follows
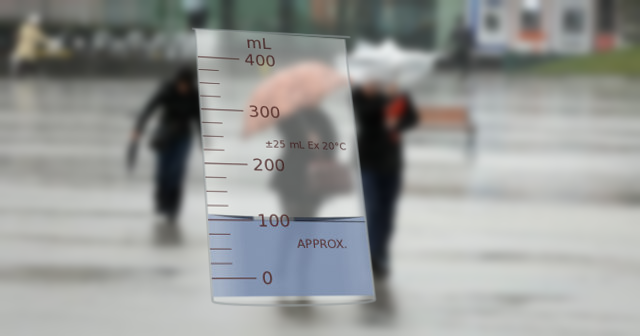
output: mL 100
